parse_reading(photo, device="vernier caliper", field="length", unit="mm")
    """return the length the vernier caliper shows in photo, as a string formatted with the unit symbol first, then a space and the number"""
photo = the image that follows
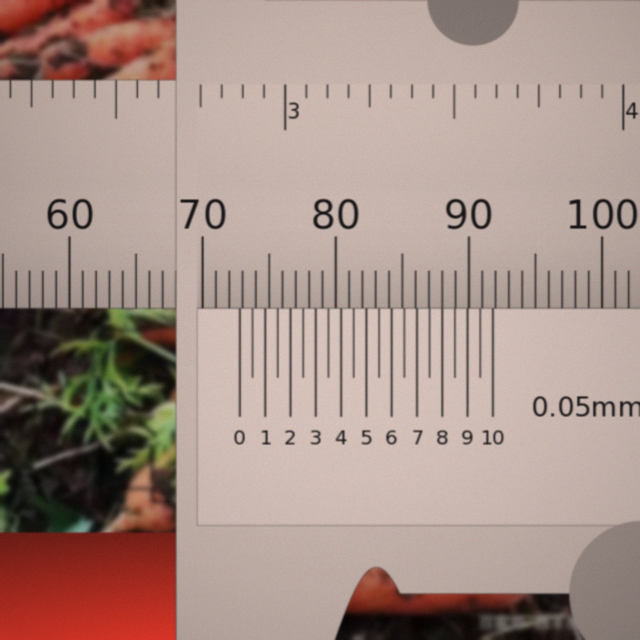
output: mm 72.8
